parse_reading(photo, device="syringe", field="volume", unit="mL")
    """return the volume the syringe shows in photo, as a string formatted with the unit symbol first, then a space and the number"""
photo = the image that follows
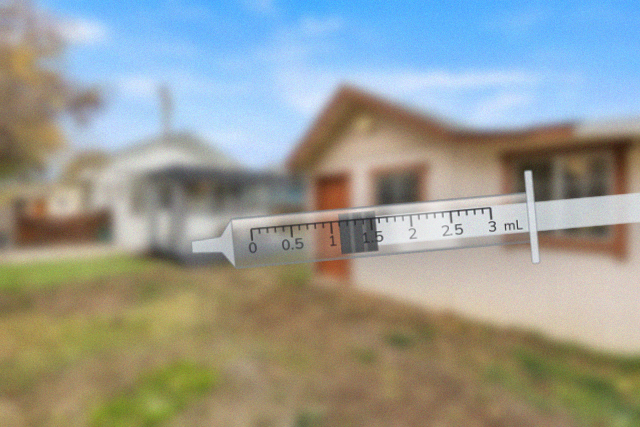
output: mL 1.1
